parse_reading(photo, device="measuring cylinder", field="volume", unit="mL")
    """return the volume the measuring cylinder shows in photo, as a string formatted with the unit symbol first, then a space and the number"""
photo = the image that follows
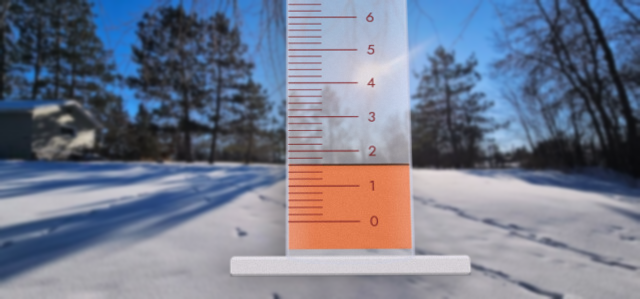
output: mL 1.6
